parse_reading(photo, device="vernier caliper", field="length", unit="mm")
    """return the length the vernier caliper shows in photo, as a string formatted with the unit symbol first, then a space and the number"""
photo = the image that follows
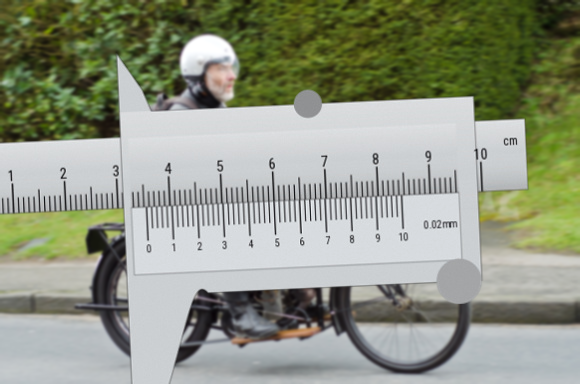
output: mm 35.5
